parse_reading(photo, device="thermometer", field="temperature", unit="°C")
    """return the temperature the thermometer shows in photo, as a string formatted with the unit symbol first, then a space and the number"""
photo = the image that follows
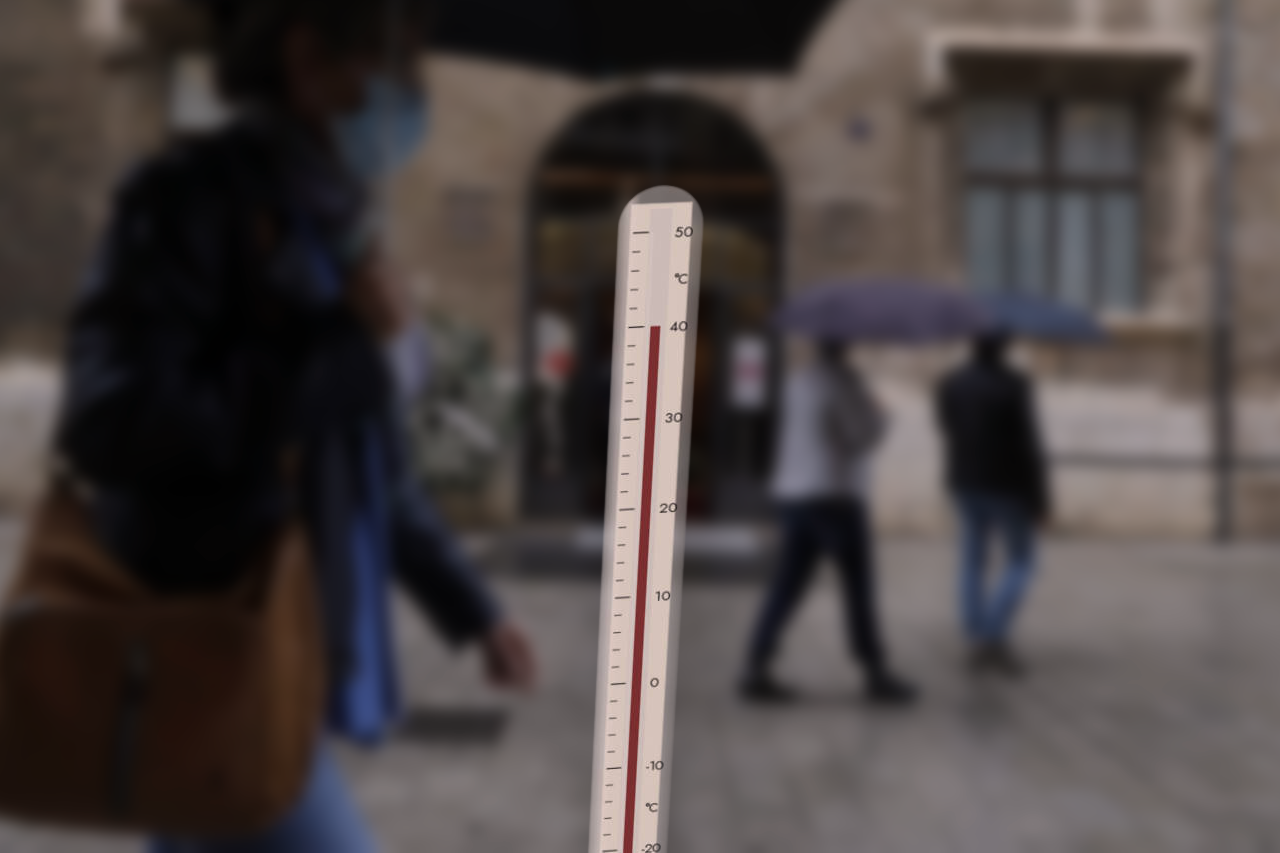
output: °C 40
